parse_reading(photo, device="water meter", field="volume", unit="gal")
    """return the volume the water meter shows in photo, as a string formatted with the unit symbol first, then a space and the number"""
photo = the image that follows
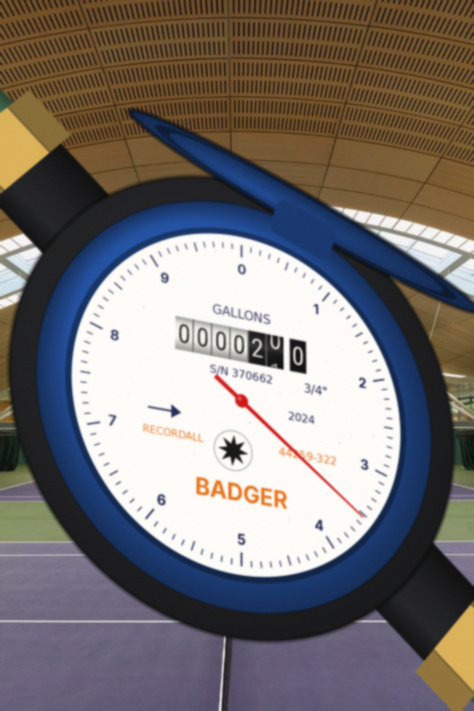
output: gal 203.5
